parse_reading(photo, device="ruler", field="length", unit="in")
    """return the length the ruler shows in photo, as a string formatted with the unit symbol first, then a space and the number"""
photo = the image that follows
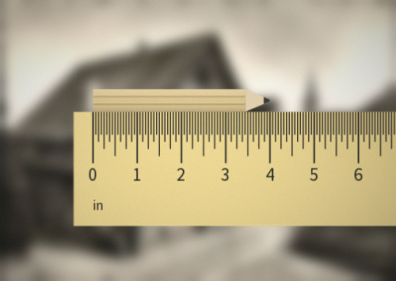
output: in 4
